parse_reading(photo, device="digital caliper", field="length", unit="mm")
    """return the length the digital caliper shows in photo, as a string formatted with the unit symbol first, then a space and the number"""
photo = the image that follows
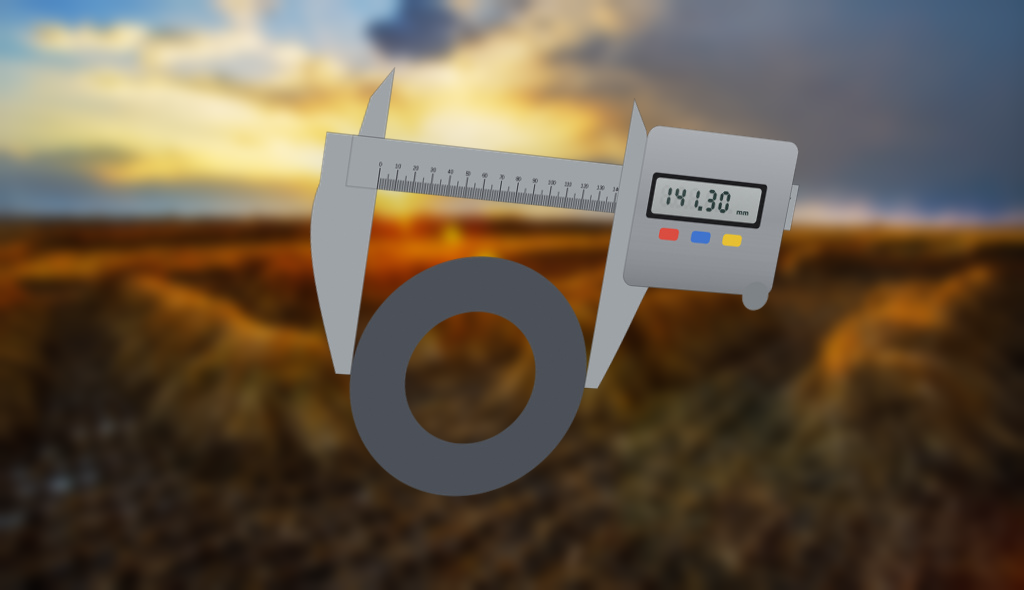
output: mm 141.30
